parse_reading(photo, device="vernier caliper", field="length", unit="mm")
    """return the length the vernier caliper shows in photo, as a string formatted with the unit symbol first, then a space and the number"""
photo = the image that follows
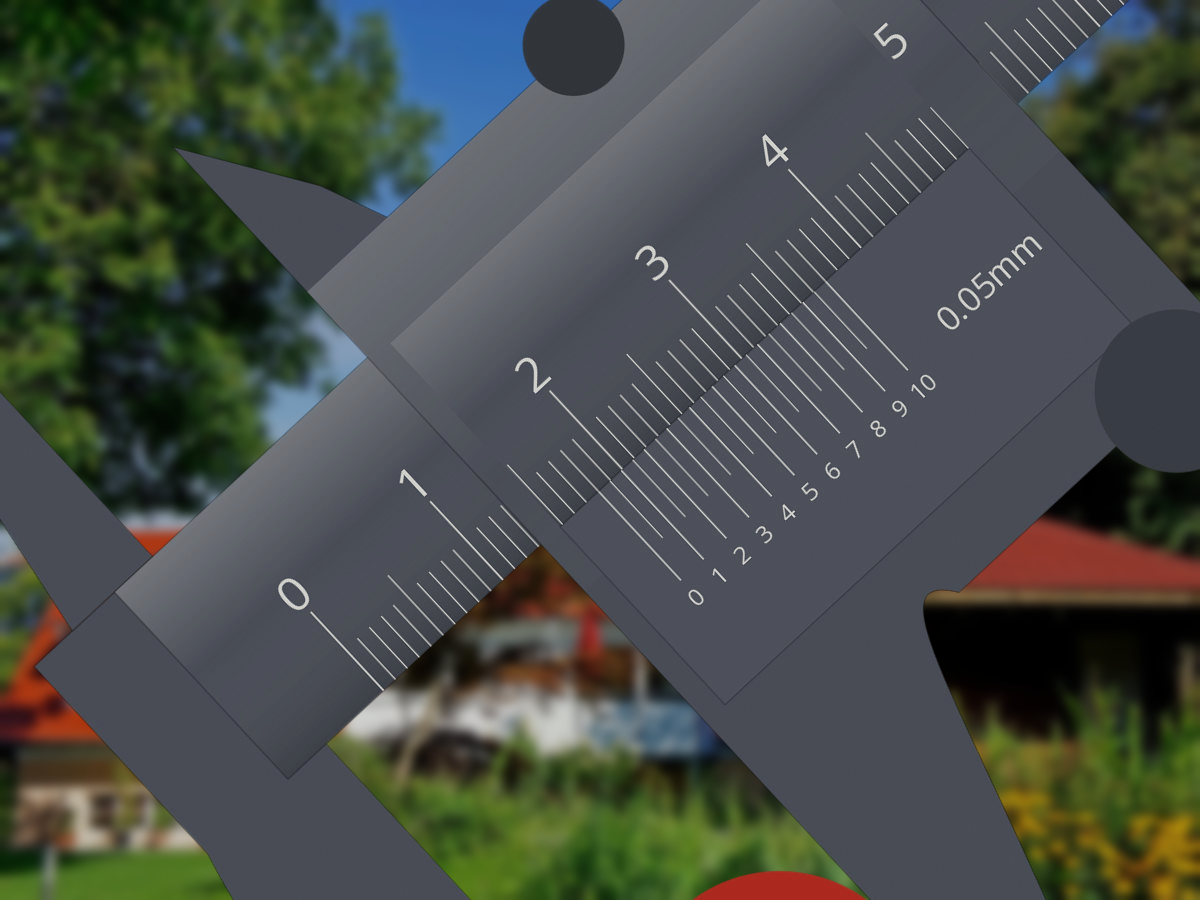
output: mm 18.0
